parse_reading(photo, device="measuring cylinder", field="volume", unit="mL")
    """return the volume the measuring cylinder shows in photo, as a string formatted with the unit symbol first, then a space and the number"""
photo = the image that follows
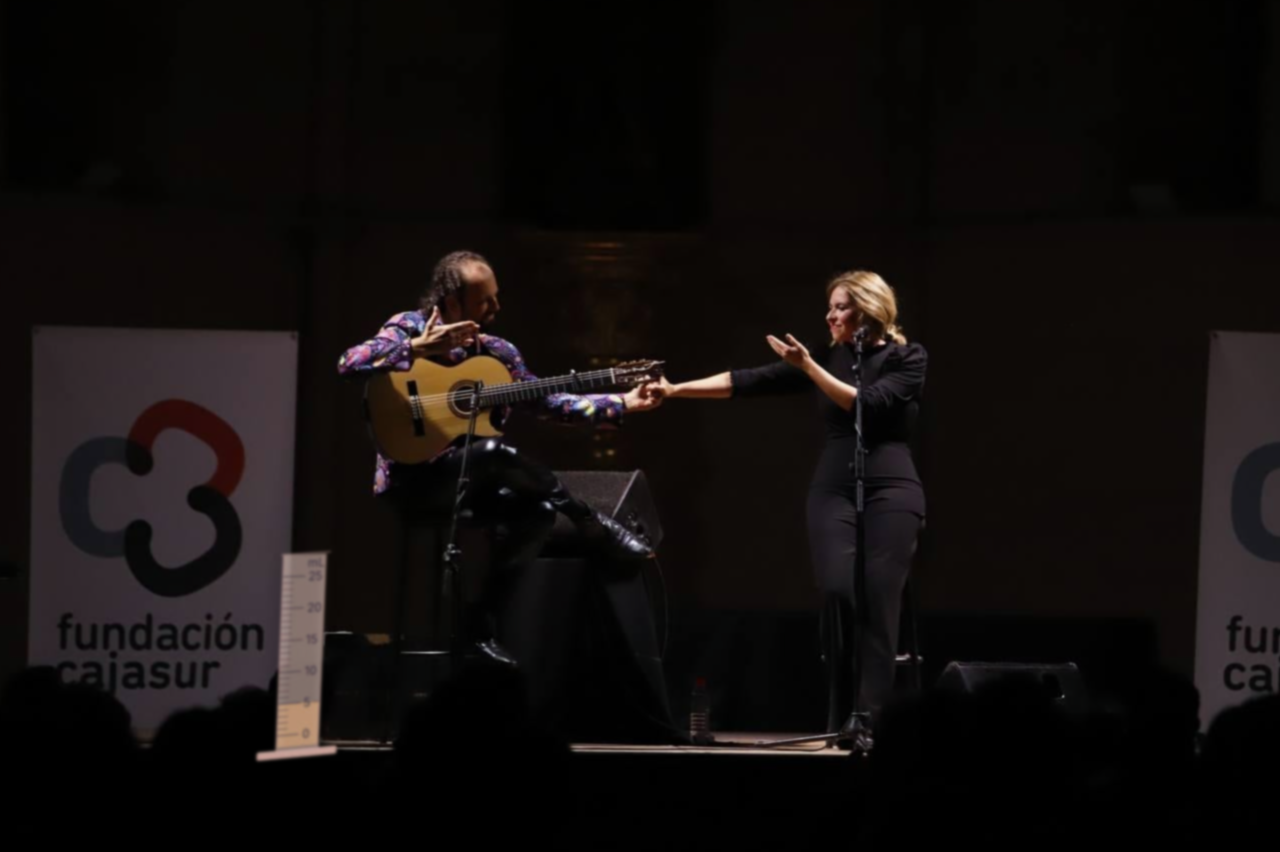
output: mL 5
